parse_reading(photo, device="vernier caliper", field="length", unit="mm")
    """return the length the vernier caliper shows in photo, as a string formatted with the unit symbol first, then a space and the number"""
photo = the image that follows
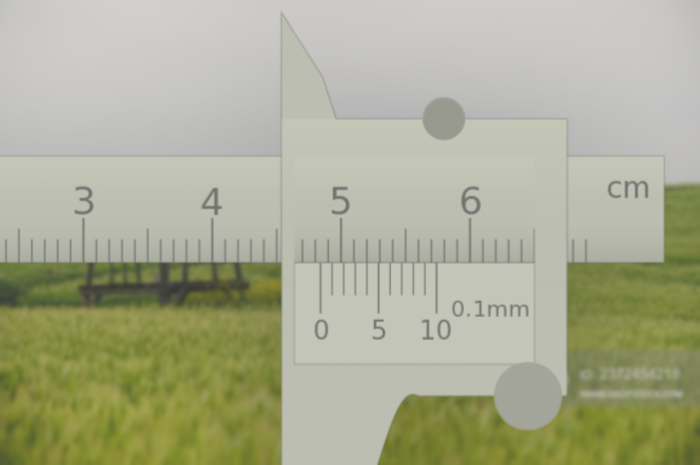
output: mm 48.4
